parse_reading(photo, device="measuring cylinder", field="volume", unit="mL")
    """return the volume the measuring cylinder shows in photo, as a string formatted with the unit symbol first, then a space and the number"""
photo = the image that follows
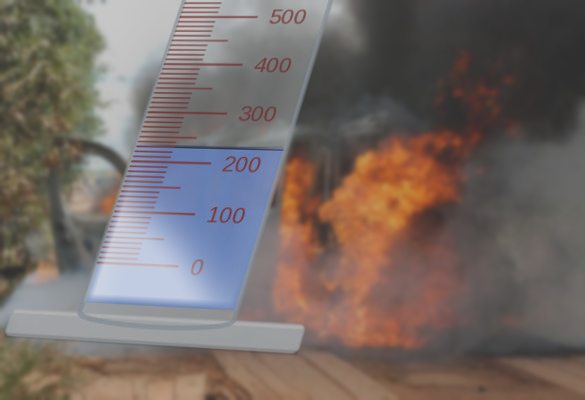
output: mL 230
